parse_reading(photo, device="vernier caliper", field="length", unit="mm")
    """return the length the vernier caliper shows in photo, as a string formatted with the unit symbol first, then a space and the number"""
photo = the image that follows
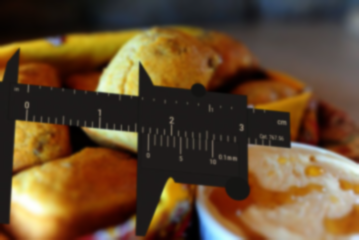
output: mm 16.8
